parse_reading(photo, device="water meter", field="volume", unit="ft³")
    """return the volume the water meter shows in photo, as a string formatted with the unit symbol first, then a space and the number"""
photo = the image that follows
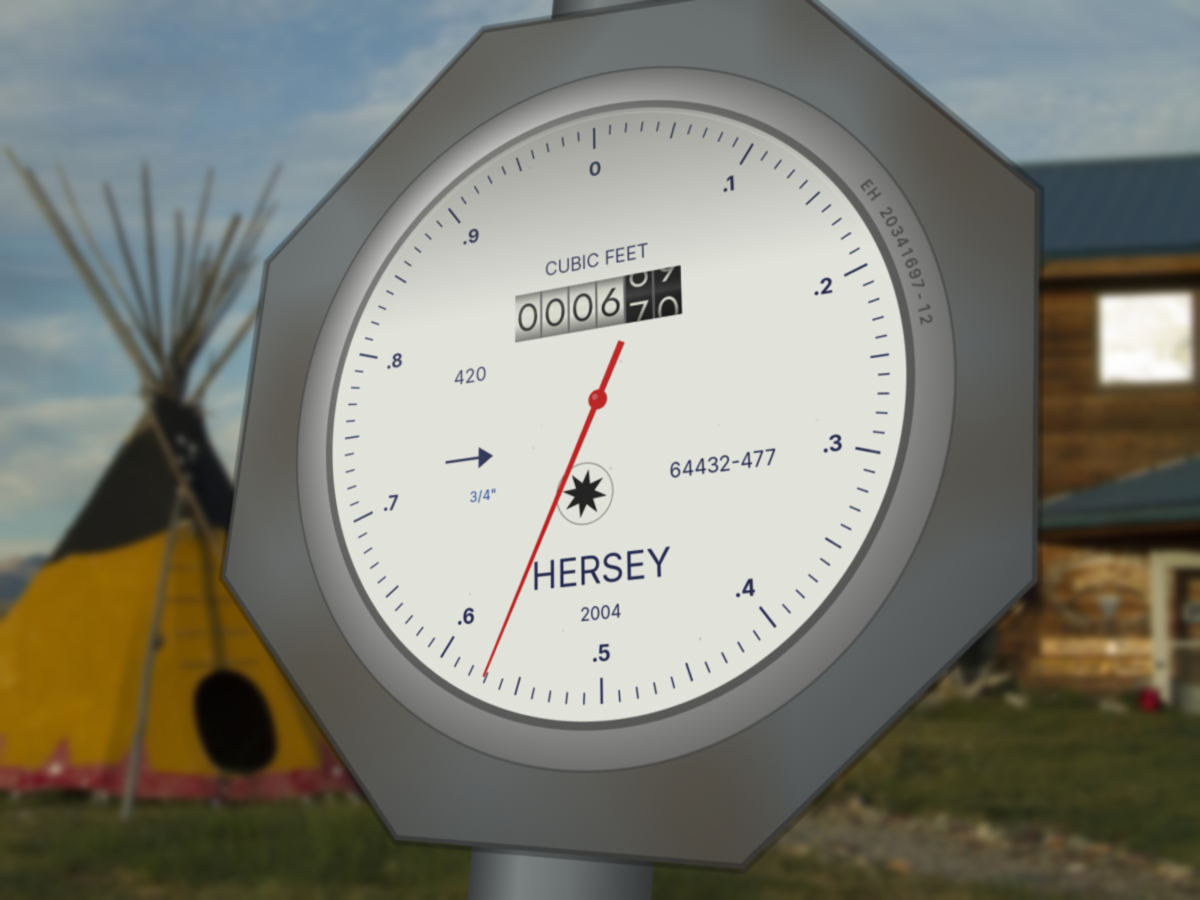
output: ft³ 669.57
